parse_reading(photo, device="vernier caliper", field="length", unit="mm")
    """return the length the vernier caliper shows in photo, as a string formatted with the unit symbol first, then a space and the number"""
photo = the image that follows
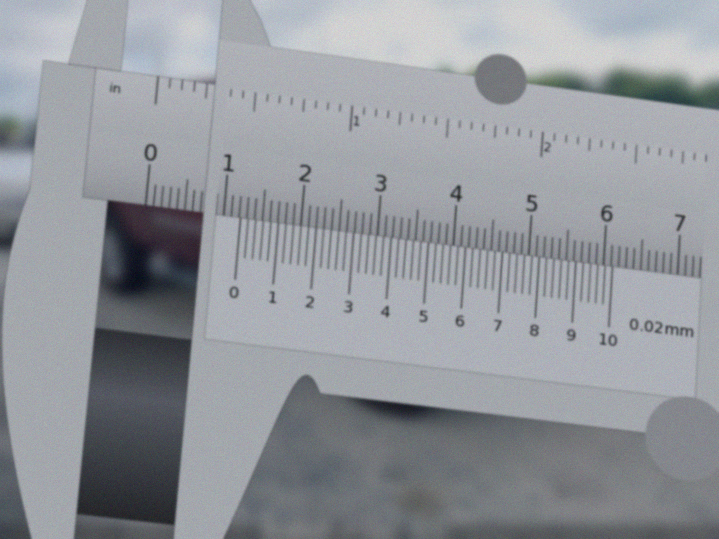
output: mm 12.2
